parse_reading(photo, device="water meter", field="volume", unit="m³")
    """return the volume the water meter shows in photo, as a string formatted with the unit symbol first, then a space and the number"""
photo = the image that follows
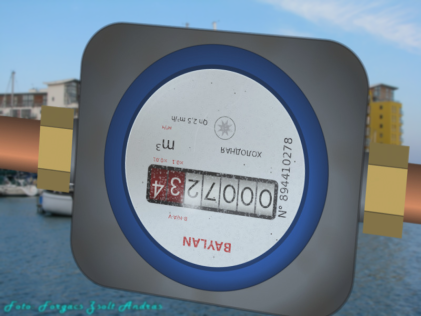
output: m³ 72.34
